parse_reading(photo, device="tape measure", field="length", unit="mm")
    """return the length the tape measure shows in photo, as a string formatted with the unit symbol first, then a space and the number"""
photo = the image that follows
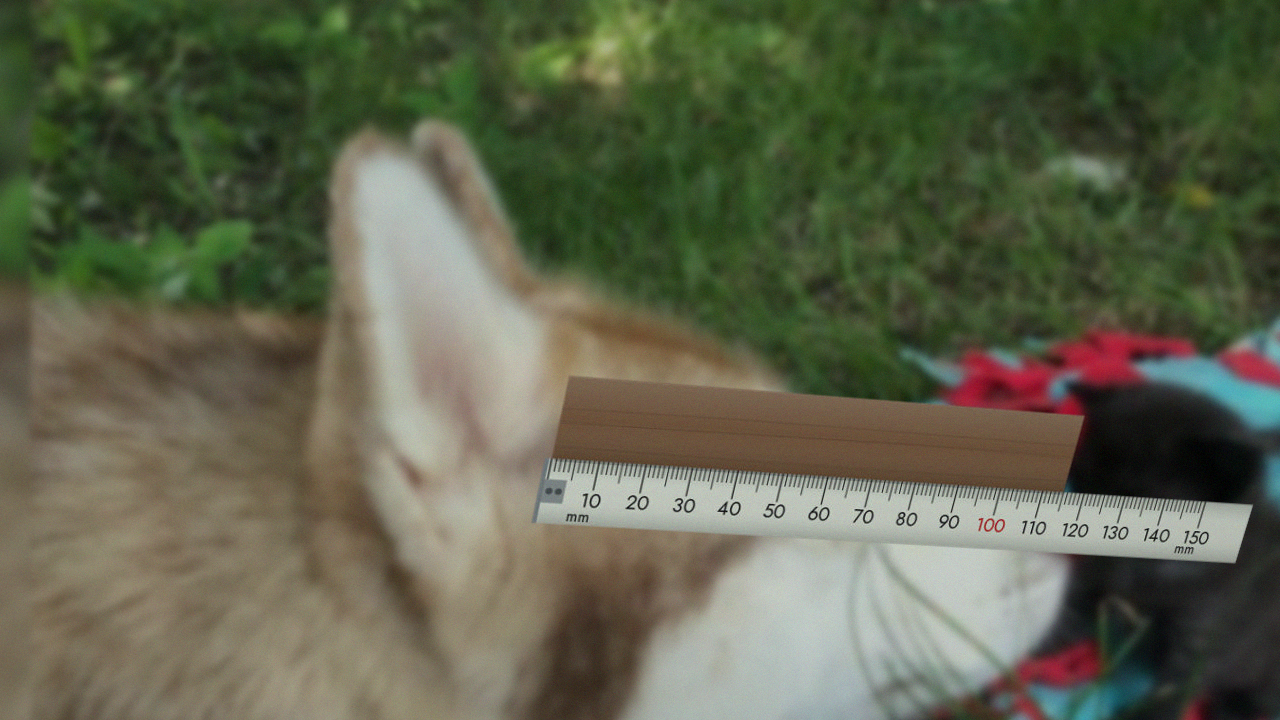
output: mm 115
